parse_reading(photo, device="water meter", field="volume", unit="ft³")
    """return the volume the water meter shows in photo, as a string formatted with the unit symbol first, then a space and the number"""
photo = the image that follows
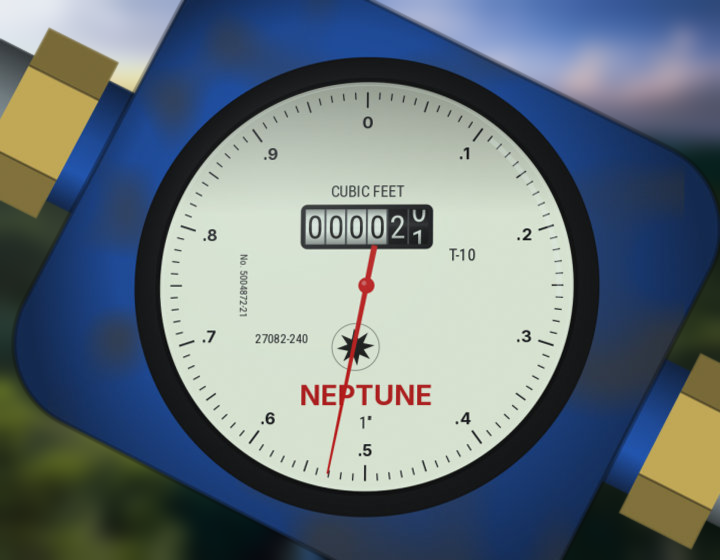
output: ft³ 20.53
